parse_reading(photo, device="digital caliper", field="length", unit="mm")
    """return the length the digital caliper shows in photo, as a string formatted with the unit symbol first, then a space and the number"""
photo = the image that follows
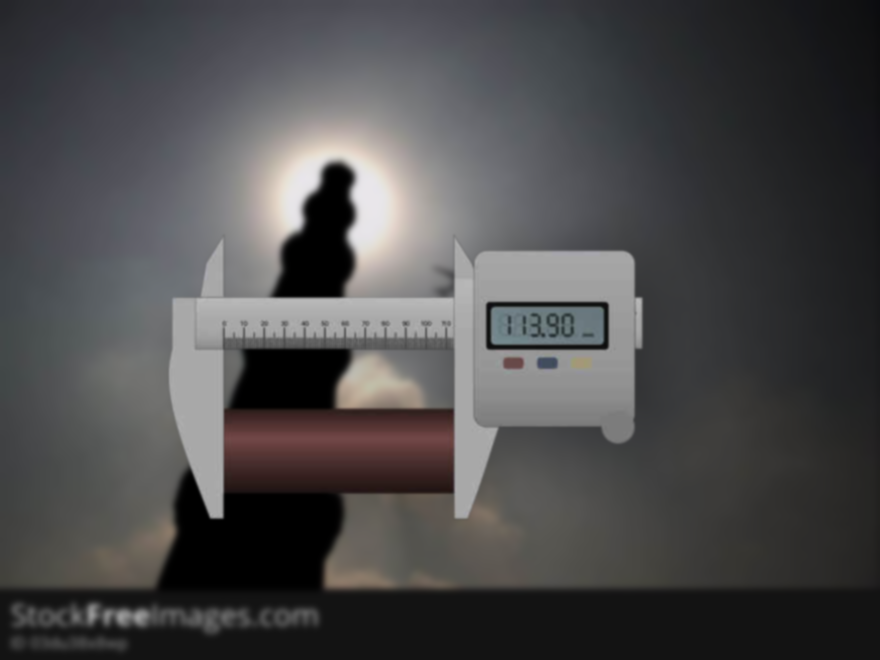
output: mm 113.90
